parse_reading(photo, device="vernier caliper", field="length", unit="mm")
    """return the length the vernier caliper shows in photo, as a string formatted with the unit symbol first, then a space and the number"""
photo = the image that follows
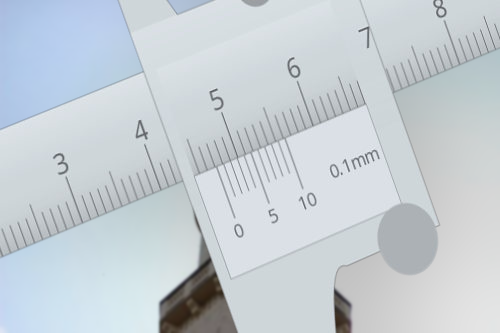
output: mm 47.2
